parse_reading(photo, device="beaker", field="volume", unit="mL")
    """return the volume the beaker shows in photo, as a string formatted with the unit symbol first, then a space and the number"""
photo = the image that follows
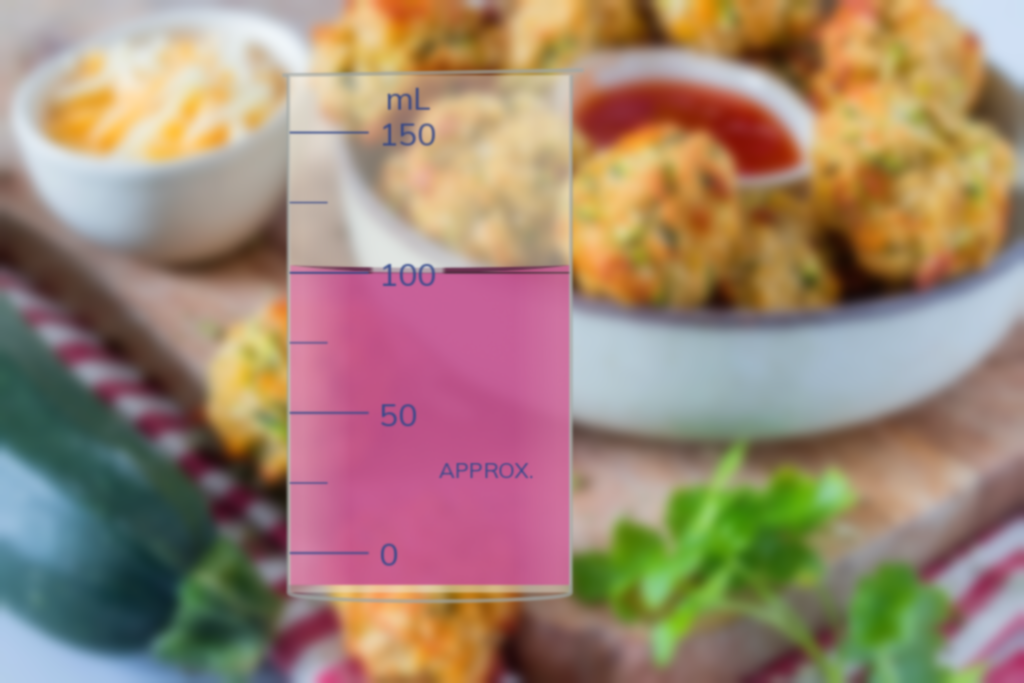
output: mL 100
